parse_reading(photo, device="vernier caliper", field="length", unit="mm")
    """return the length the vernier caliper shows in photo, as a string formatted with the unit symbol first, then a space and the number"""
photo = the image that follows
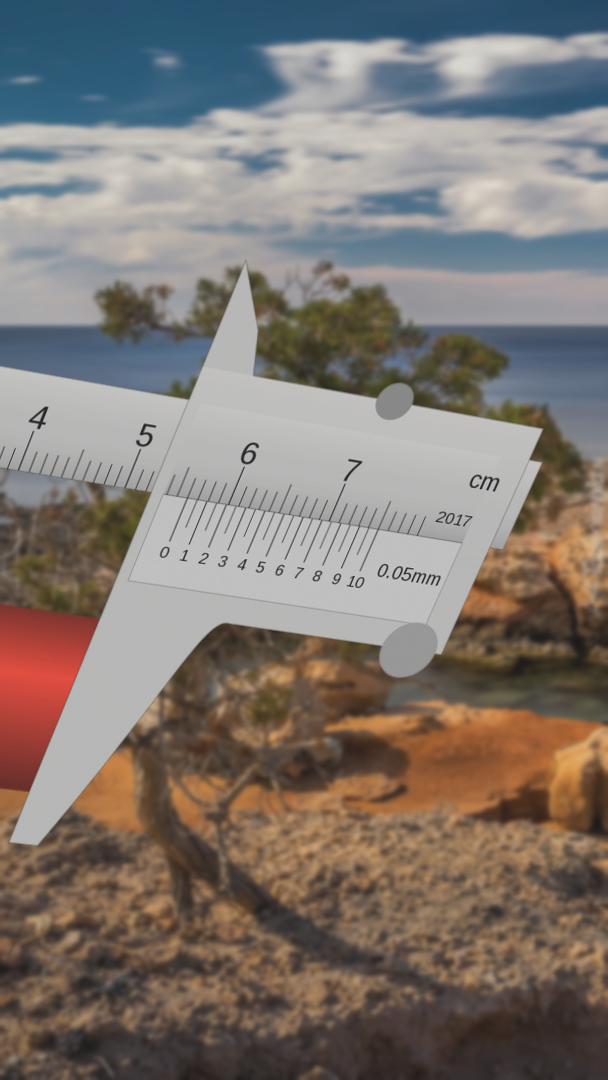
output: mm 56.0
